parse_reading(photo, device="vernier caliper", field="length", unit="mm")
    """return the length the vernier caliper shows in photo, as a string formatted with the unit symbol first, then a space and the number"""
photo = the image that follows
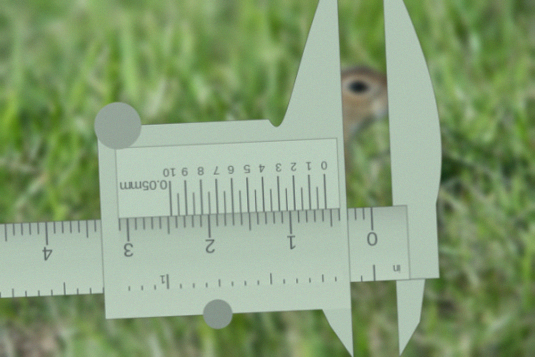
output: mm 5.6
